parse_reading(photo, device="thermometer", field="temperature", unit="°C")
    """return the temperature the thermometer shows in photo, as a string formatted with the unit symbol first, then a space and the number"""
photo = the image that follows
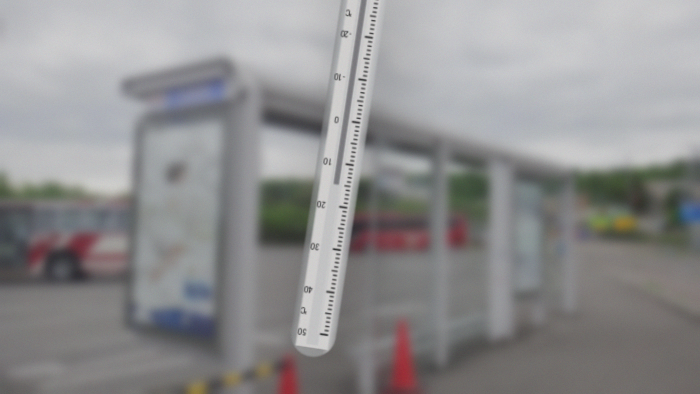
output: °C 15
